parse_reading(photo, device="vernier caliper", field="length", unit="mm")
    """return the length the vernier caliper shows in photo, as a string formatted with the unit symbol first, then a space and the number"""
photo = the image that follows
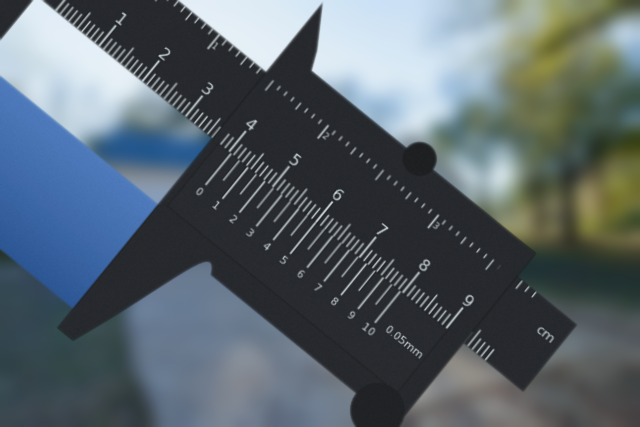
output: mm 40.5
